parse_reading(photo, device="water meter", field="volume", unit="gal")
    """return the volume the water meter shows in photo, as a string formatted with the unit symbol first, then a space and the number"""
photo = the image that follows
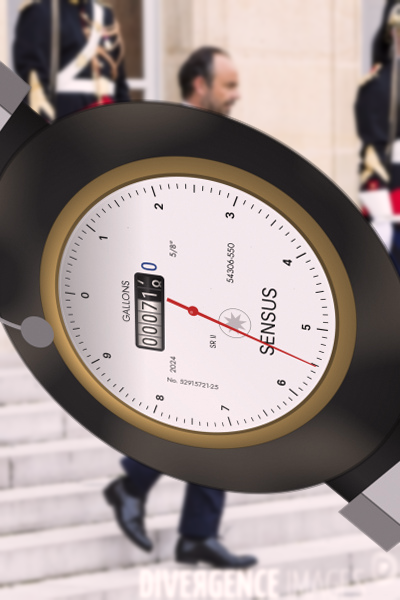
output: gal 7175.5
